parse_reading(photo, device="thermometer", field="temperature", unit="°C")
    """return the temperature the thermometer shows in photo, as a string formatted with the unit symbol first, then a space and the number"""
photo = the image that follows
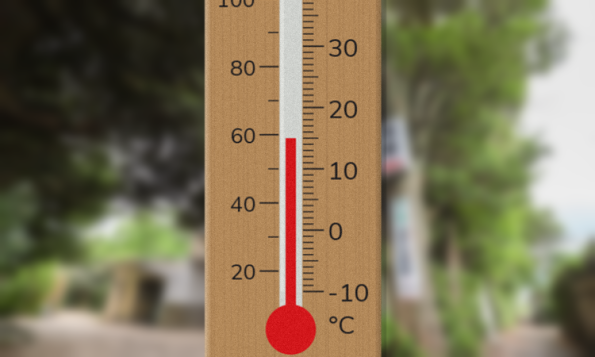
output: °C 15
